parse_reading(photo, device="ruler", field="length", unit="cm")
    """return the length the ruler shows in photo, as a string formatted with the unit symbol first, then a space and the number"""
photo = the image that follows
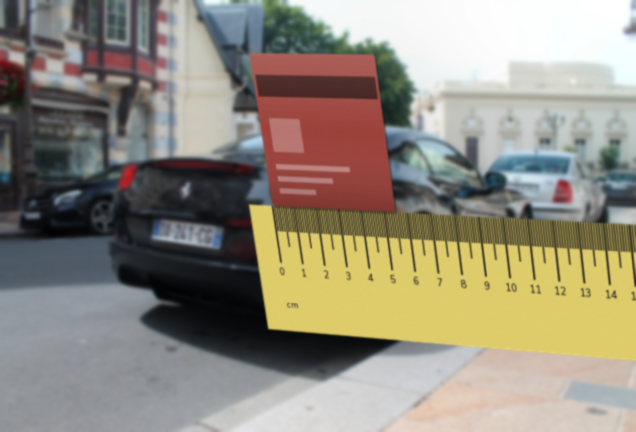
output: cm 5.5
